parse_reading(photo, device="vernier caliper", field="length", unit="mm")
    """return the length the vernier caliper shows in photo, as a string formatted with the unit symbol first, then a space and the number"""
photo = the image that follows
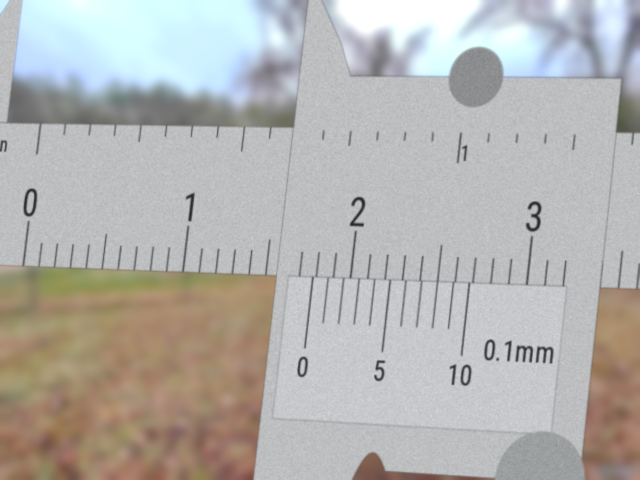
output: mm 17.8
